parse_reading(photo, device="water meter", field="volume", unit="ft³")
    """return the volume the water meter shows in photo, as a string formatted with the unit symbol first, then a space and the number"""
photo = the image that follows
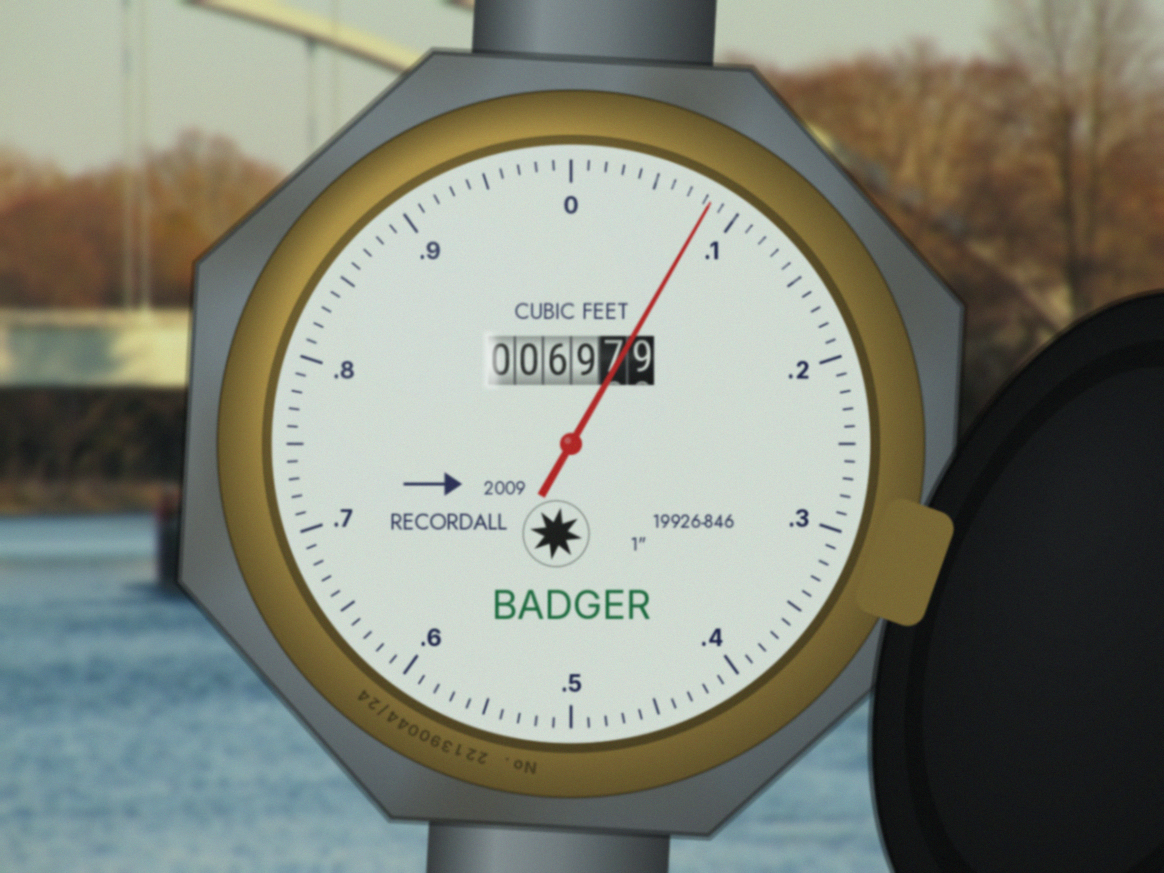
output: ft³ 6979.08
